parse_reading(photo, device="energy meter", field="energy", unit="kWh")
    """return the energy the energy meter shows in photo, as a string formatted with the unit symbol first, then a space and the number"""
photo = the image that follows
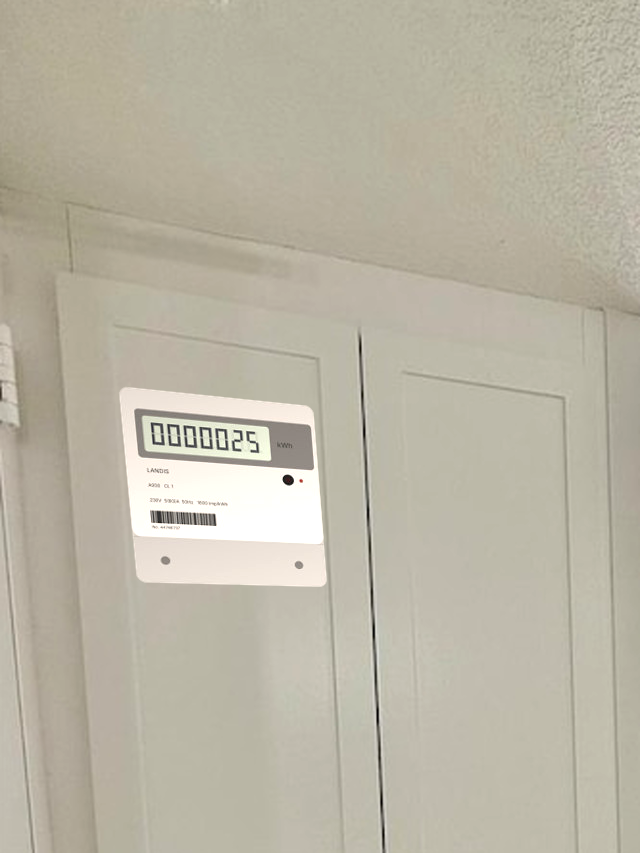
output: kWh 25
